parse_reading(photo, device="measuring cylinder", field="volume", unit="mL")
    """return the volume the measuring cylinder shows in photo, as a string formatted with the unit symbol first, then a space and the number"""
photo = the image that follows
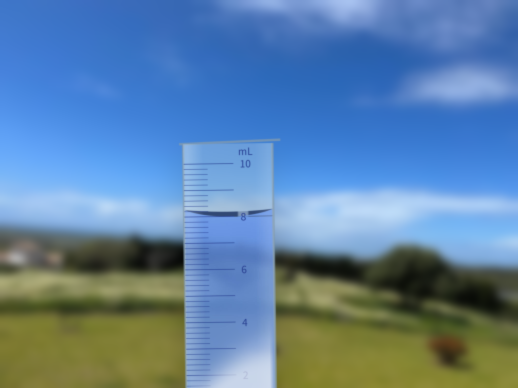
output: mL 8
